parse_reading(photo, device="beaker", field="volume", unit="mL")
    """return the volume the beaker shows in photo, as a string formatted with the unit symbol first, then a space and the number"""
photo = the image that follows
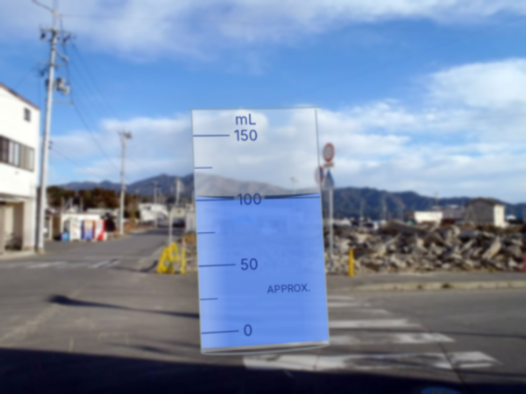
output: mL 100
